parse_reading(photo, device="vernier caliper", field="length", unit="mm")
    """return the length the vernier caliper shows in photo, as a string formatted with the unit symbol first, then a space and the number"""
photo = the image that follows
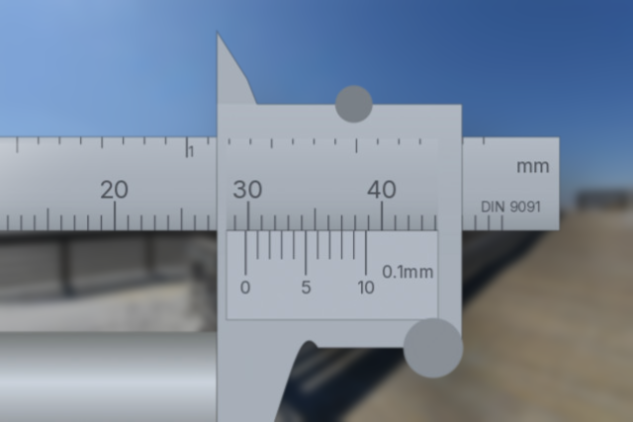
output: mm 29.8
